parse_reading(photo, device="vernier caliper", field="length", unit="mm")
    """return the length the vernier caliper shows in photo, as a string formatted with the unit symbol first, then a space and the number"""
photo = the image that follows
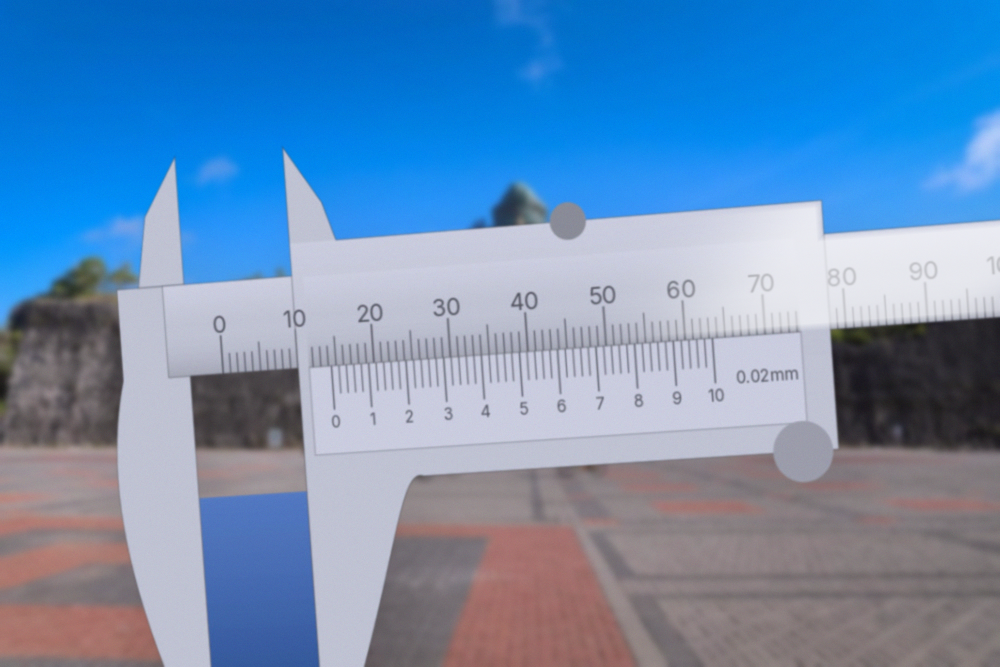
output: mm 14.4
